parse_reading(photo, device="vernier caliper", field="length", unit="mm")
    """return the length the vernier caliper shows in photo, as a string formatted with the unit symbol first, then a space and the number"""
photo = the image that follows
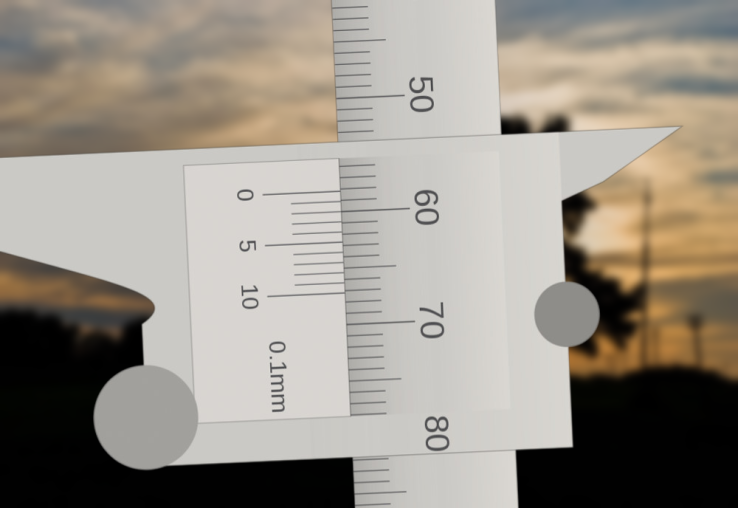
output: mm 58.2
